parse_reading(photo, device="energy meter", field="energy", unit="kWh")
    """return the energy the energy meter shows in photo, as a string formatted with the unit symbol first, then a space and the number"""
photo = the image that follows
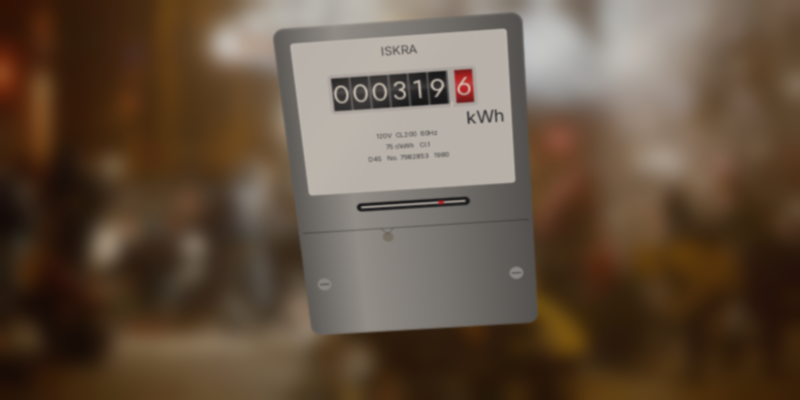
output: kWh 319.6
